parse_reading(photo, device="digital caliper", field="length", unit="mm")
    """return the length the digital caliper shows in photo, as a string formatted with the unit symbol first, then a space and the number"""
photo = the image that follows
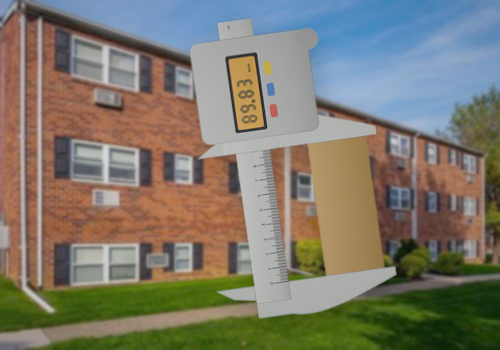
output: mm 89.83
